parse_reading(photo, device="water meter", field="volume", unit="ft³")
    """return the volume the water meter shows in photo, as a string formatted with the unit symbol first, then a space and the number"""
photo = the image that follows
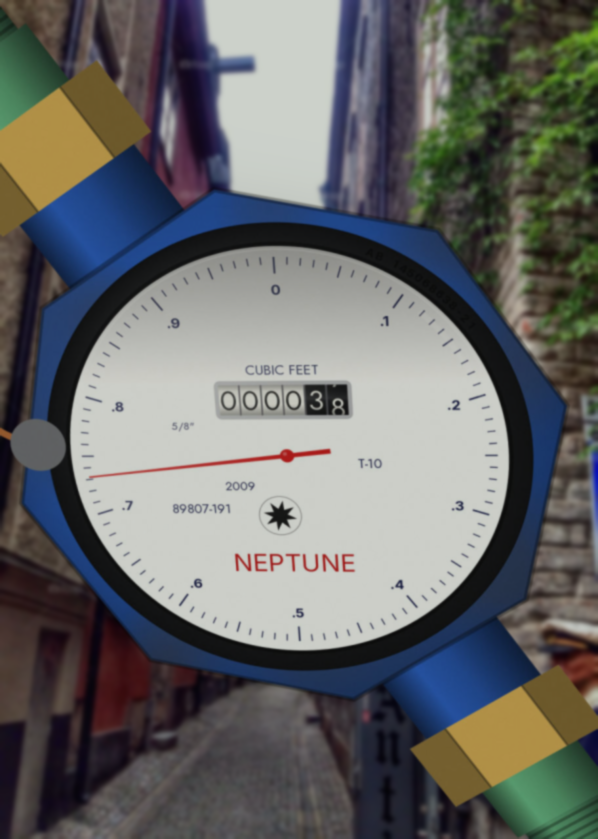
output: ft³ 37.73
